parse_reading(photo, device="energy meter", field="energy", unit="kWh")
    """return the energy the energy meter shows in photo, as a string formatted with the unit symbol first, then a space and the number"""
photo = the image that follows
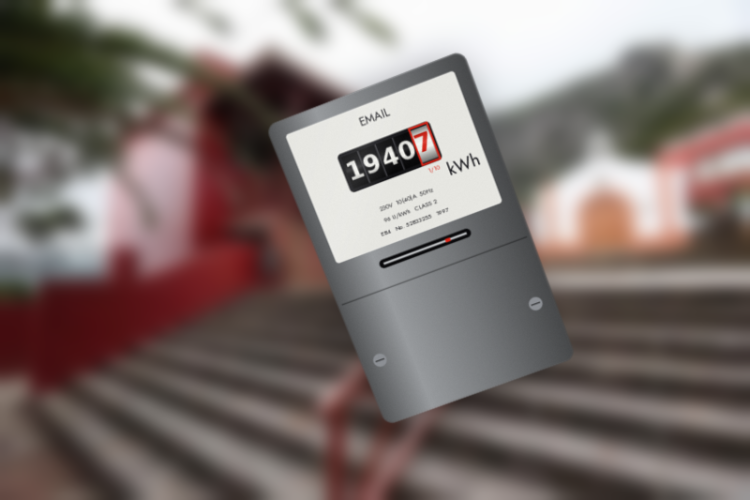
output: kWh 1940.7
